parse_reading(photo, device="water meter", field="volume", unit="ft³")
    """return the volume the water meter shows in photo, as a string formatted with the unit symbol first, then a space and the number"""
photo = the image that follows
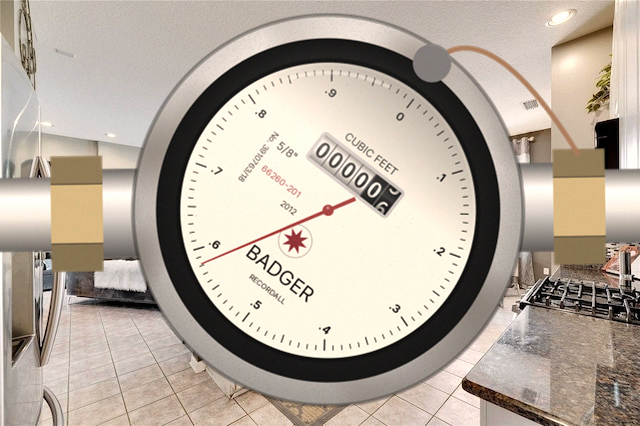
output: ft³ 5.58
